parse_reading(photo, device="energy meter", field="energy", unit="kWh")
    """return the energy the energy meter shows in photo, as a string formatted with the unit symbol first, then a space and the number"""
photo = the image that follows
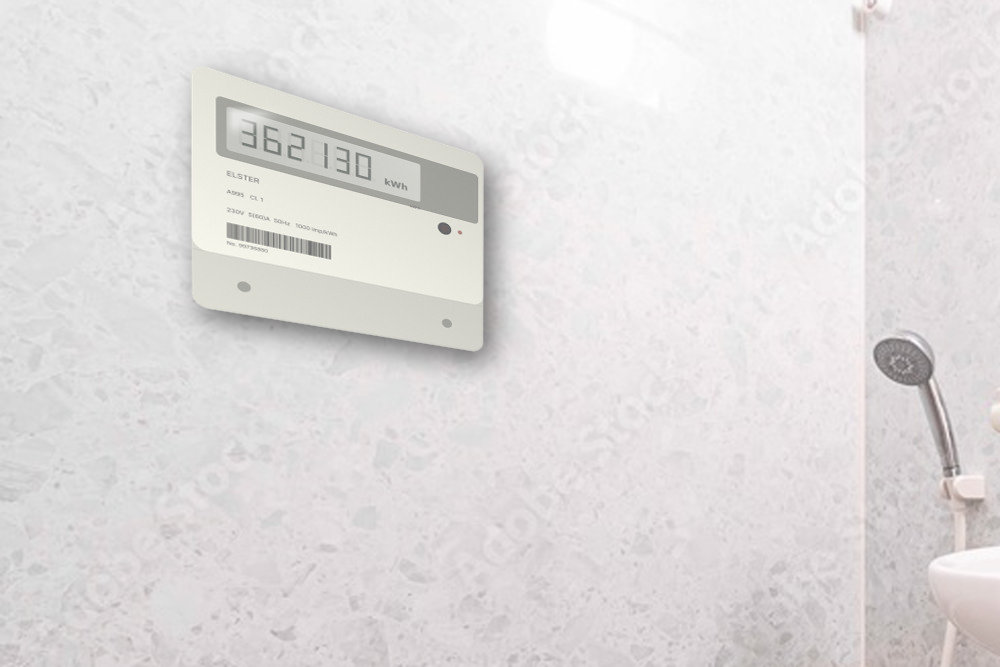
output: kWh 362130
